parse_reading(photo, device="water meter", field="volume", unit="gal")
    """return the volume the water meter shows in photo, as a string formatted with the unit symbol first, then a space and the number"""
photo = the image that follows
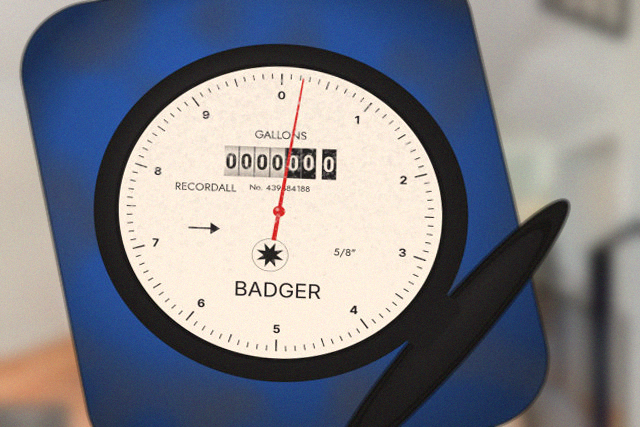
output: gal 0.2
